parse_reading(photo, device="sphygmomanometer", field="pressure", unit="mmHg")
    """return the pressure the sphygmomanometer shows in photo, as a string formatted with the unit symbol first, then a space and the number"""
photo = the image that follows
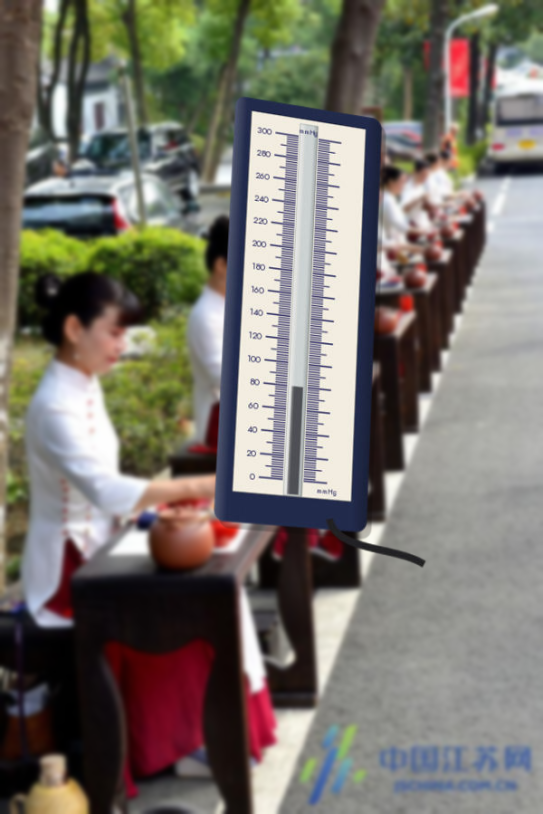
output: mmHg 80
